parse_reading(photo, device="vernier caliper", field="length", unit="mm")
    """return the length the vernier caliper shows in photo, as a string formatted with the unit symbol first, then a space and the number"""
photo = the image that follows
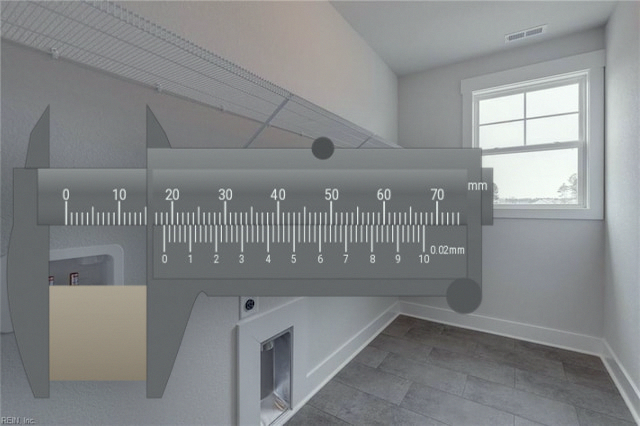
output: mm 18.5
